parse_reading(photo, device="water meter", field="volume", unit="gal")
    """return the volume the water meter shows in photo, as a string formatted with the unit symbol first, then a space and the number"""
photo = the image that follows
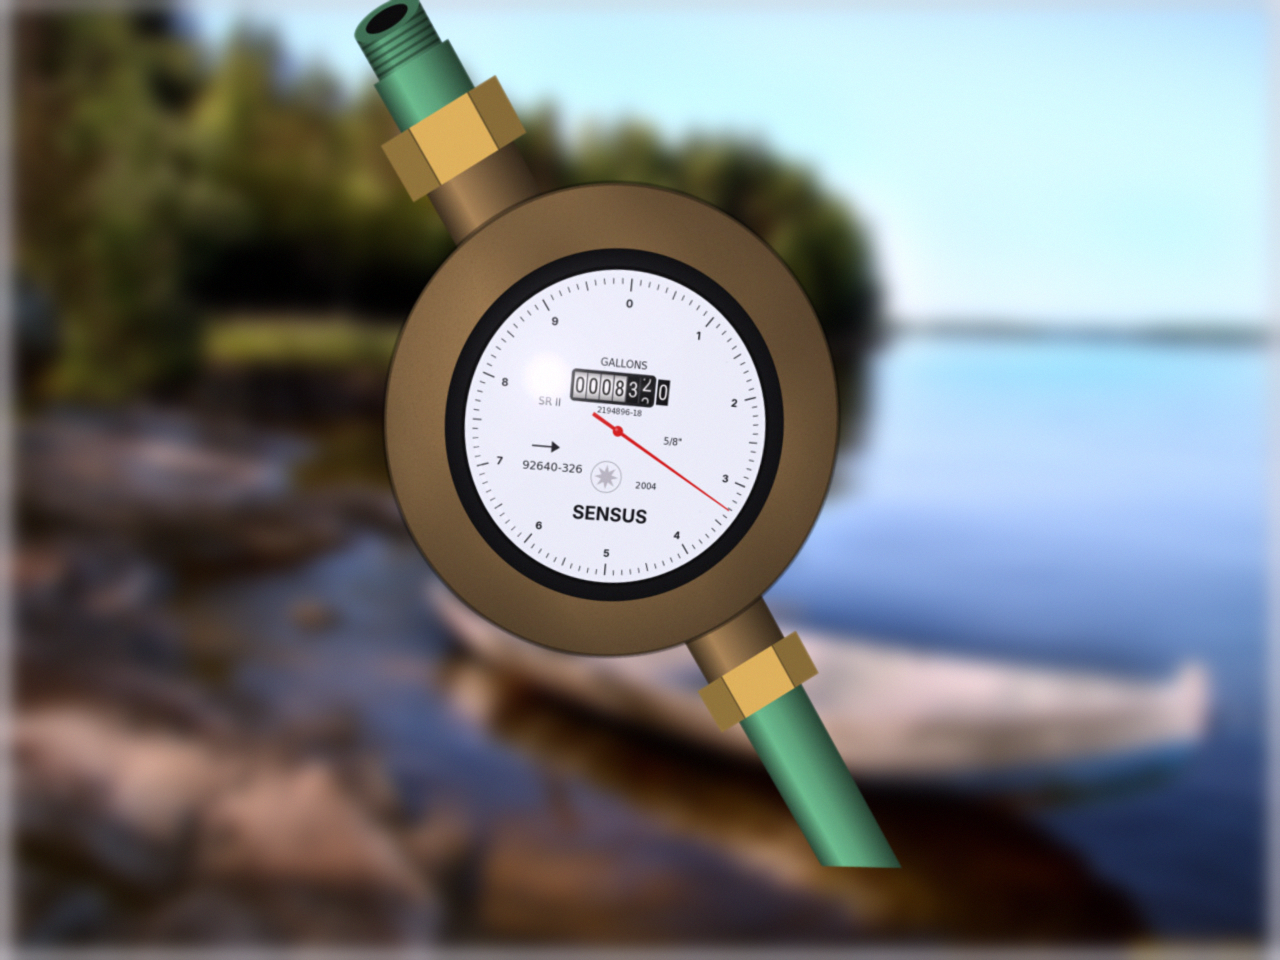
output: gal 8323.3
